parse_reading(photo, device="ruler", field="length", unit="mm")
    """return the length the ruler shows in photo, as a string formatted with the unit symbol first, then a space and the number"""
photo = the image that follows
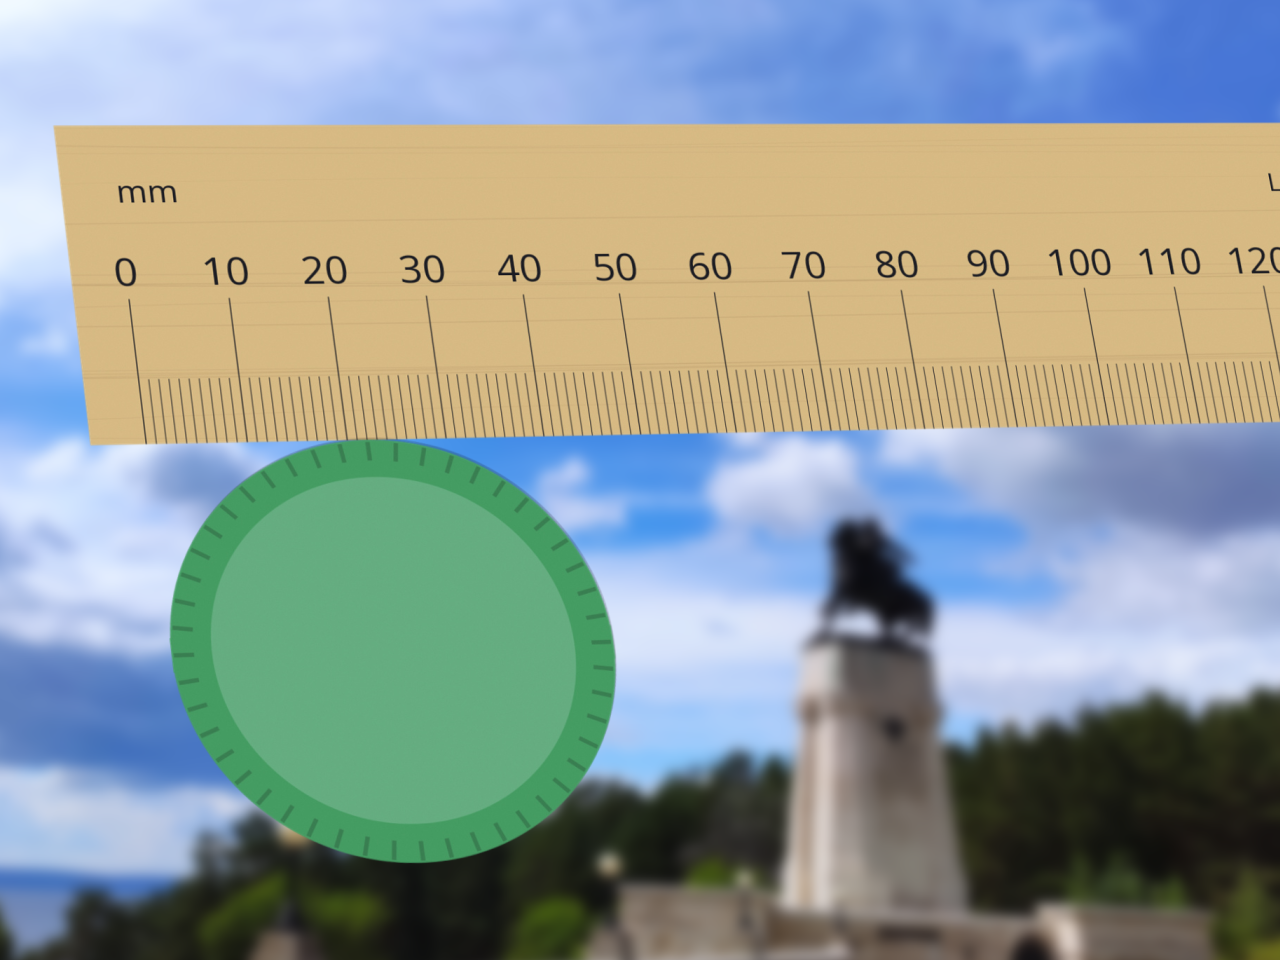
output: mm 44
